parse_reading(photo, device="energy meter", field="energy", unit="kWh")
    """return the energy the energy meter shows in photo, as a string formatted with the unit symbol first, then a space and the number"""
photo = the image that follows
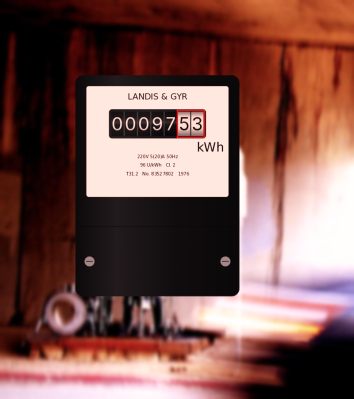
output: kWh 97.53
